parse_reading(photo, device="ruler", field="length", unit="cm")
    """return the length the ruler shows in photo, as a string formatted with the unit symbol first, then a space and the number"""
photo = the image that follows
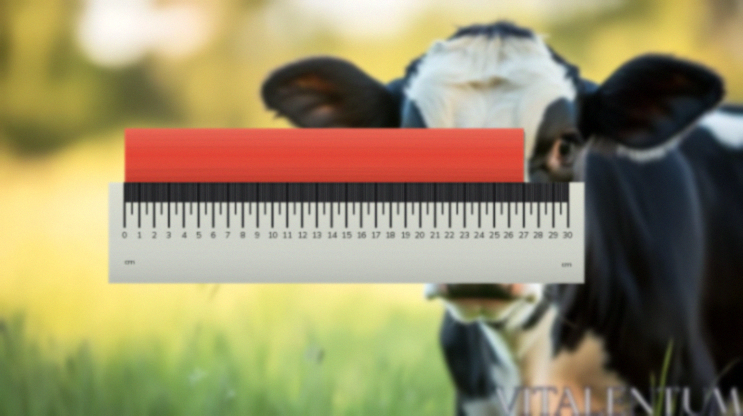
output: cm 27
